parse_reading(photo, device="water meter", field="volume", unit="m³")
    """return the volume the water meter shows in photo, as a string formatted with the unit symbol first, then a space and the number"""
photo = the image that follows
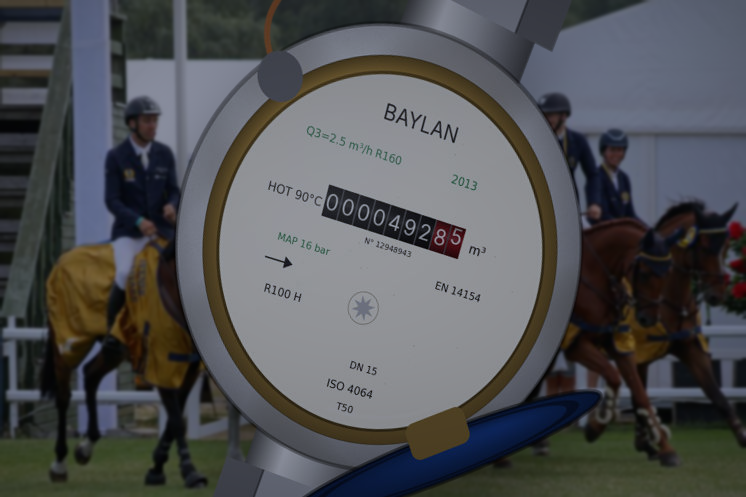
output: m³ 492.85
